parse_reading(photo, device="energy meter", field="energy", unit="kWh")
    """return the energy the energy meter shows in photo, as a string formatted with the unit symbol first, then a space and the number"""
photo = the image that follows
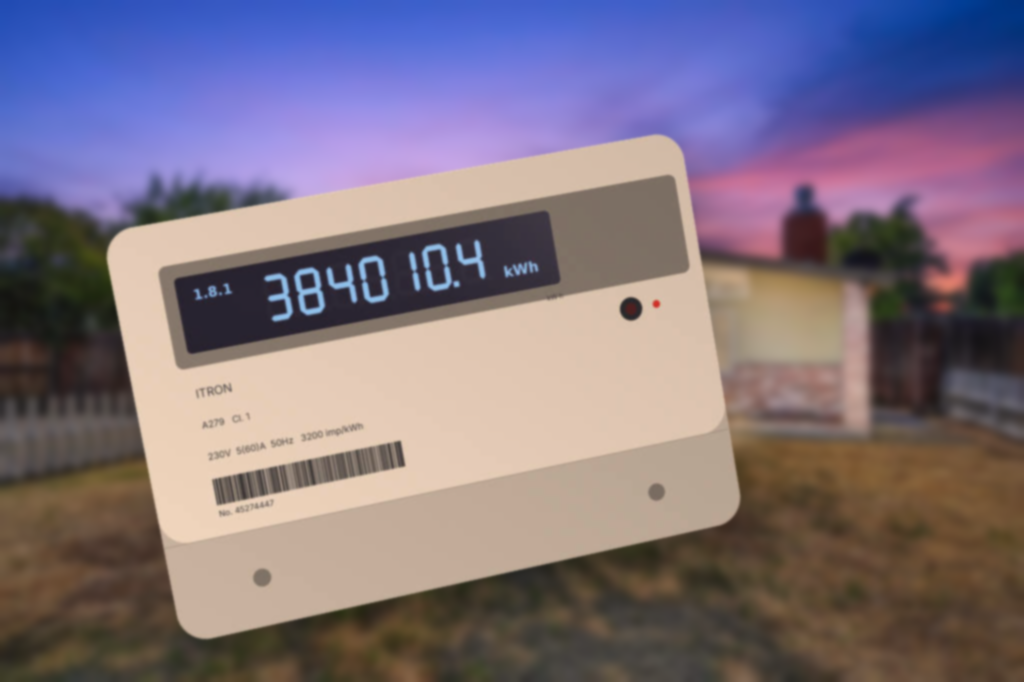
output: kWh 384010.4
